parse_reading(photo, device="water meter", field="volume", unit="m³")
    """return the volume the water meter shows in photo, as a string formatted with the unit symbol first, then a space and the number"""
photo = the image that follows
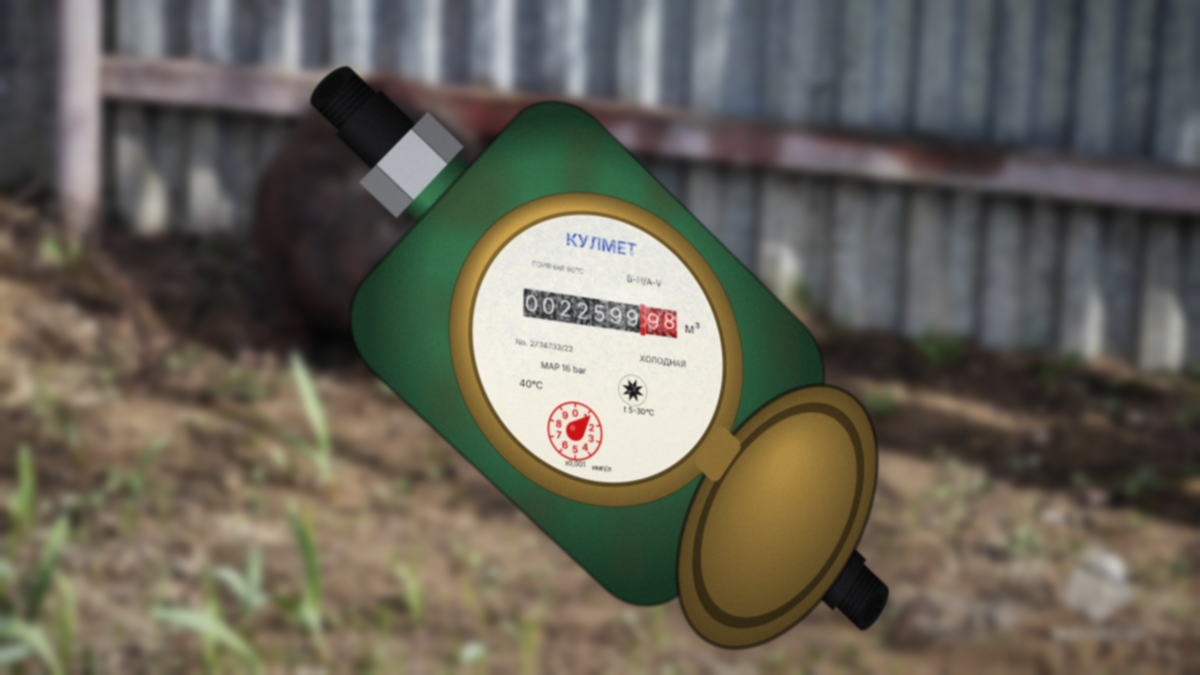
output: m³ 22599.981
